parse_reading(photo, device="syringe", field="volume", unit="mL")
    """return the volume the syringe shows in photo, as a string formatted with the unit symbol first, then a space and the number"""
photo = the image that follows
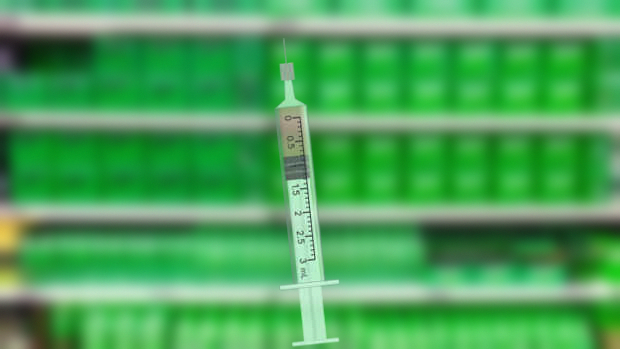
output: mL 0.8
